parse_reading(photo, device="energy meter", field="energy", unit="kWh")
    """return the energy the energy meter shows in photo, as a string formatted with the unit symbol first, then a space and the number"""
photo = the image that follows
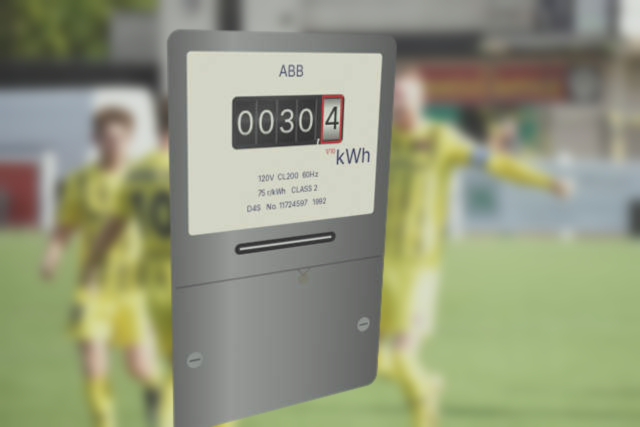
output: kWh 30.4
